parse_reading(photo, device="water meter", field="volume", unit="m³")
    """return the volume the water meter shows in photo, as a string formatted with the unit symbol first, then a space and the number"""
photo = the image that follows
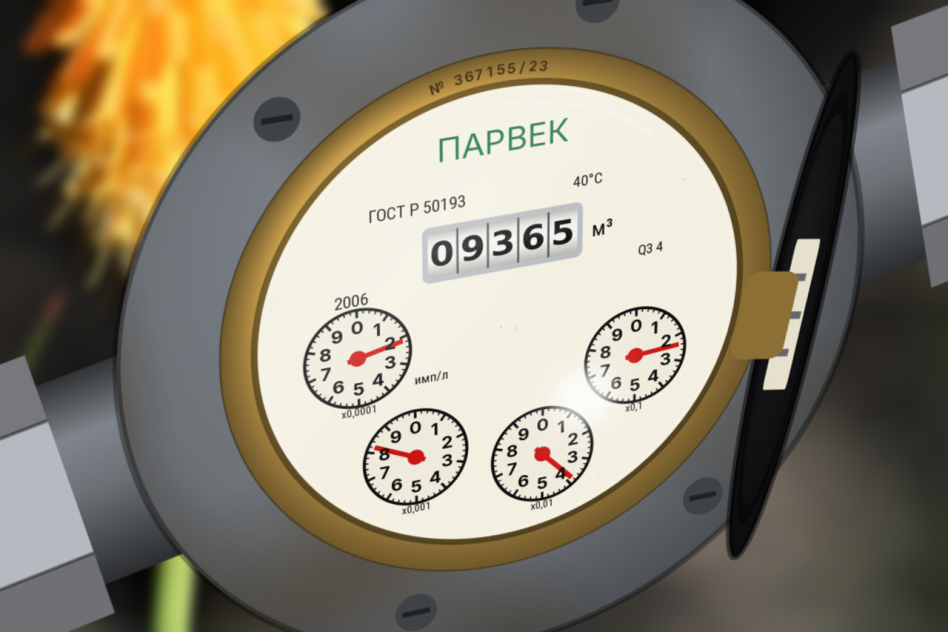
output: m³ 9365.2382
